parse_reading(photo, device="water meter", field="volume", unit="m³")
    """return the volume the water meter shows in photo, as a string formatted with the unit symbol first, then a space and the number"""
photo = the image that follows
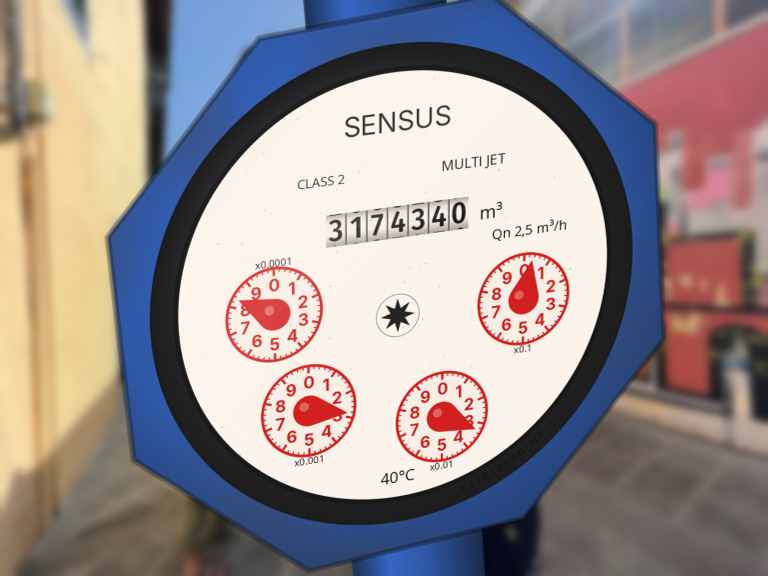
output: m³ 3174340.0328
